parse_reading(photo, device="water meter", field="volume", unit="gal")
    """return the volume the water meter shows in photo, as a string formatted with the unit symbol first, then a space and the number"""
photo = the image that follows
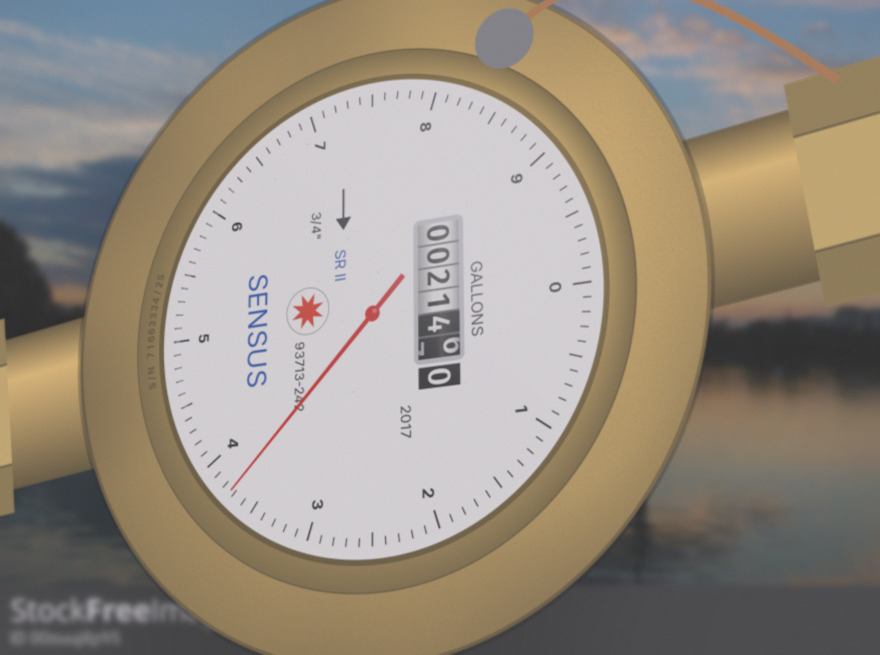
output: gal 21463.7
